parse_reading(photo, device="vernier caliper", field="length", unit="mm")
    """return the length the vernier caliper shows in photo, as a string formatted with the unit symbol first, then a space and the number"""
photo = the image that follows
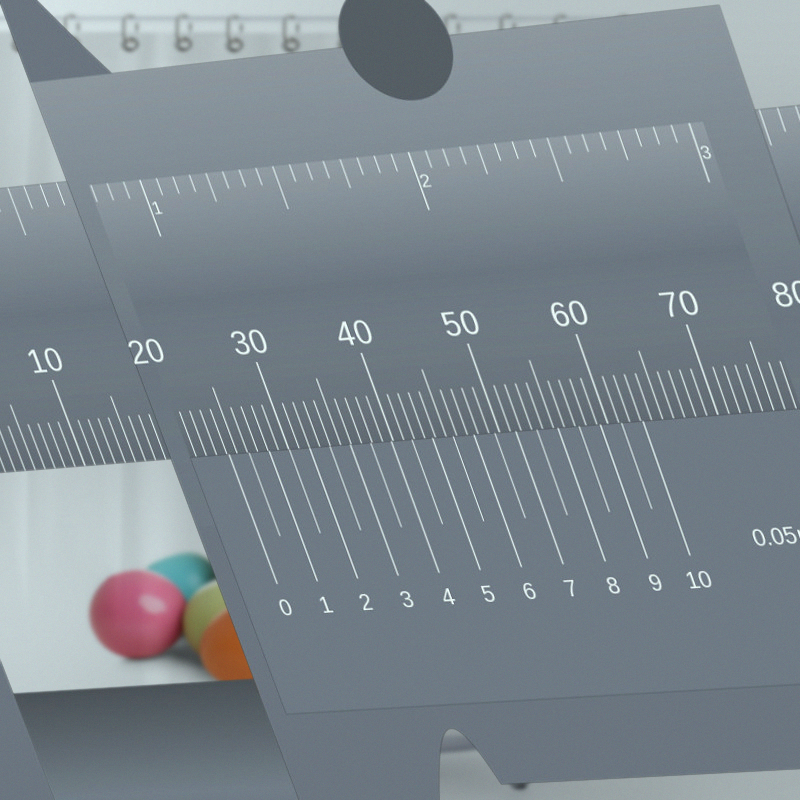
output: mm 24.2
